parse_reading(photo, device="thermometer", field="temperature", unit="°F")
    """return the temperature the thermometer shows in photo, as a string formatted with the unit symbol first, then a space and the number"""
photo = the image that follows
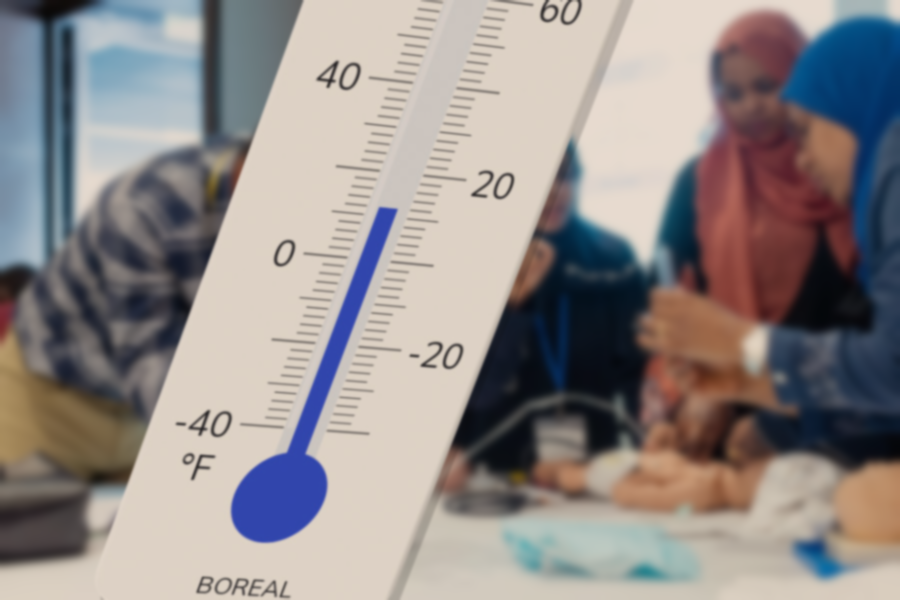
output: °F 12
